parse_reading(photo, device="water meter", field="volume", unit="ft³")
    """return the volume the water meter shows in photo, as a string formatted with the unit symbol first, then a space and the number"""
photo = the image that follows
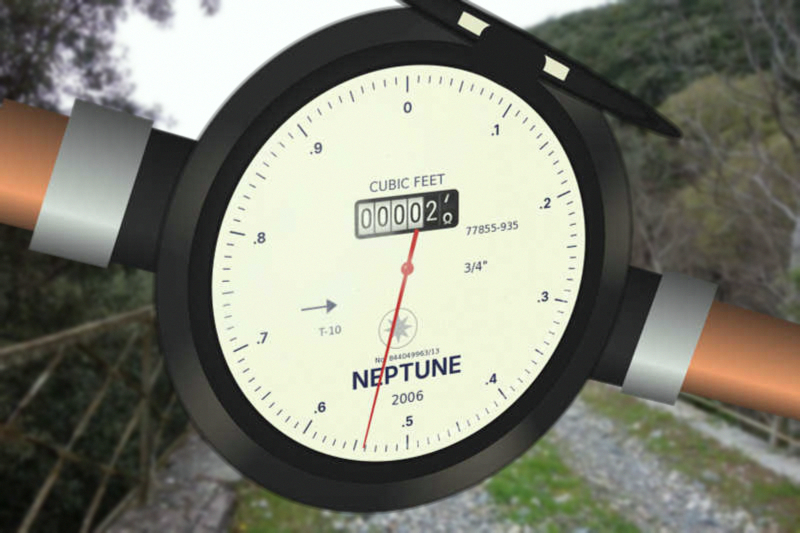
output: ft³ 27.54
